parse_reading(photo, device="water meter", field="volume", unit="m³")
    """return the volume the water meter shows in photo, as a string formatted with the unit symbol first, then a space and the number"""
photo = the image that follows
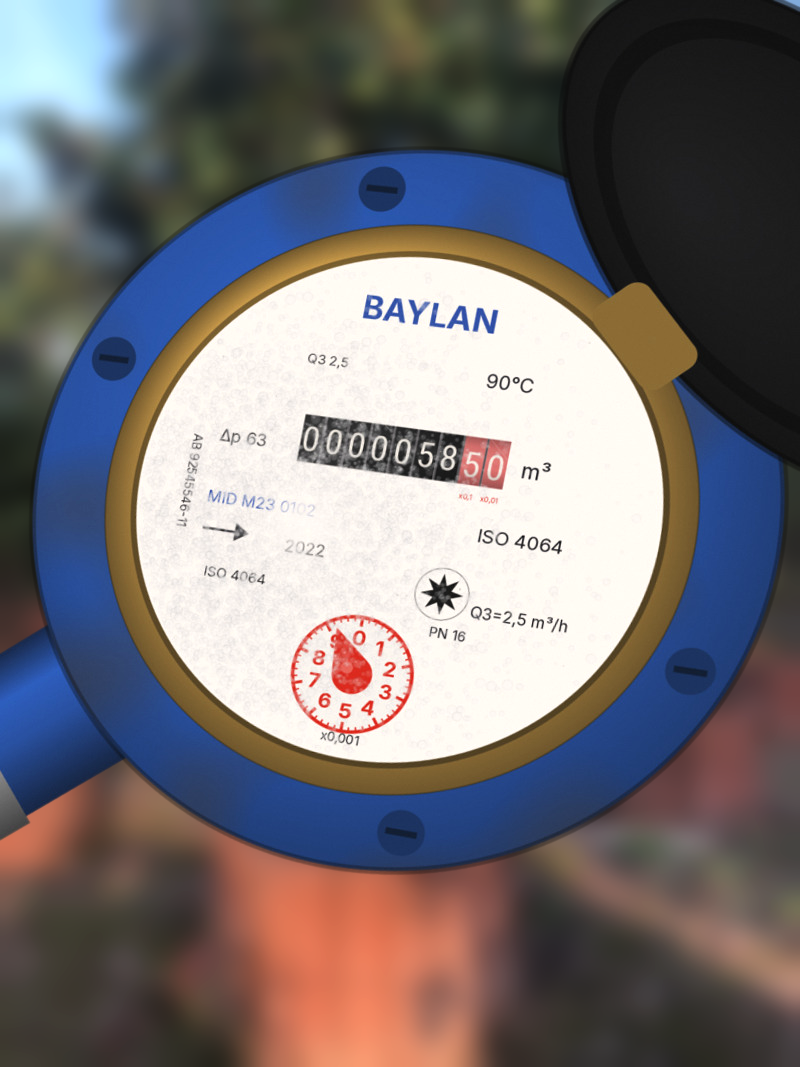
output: m³ 58.499
